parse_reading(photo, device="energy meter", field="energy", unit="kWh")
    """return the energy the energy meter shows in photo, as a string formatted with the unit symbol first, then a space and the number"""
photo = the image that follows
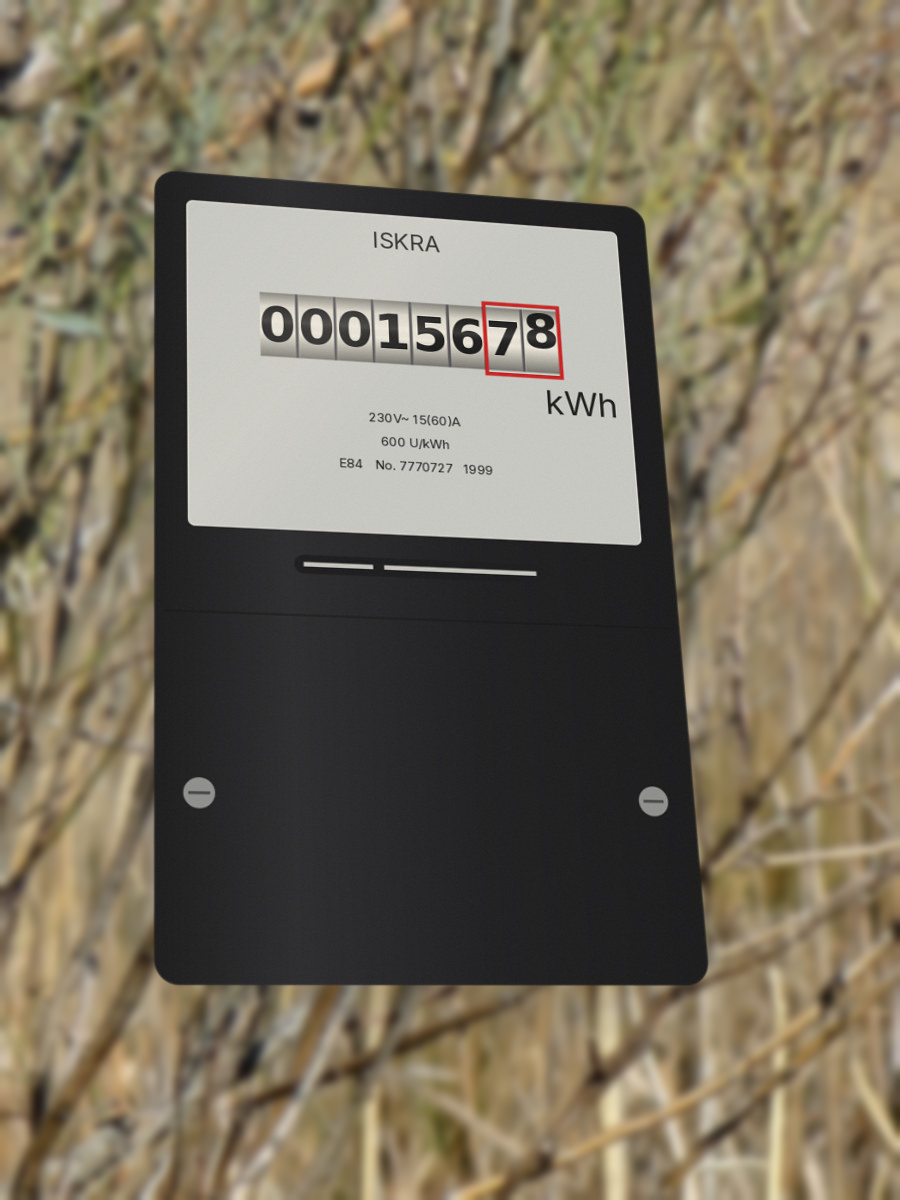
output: kWh 156.78
